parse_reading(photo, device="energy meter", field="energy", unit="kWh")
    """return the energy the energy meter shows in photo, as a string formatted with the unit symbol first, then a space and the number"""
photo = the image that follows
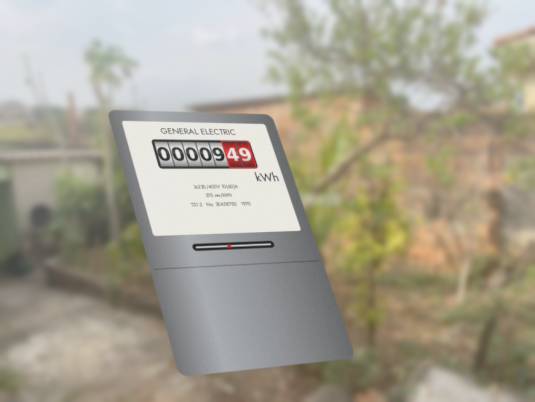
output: kWh 9.49
